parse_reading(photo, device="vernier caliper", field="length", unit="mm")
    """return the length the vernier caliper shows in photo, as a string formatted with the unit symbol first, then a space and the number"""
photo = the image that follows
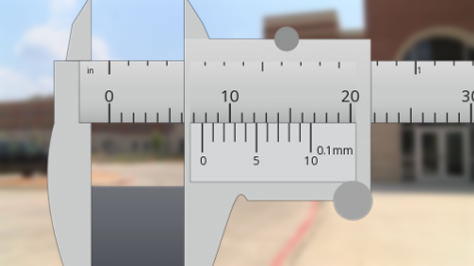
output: mm 7.7
